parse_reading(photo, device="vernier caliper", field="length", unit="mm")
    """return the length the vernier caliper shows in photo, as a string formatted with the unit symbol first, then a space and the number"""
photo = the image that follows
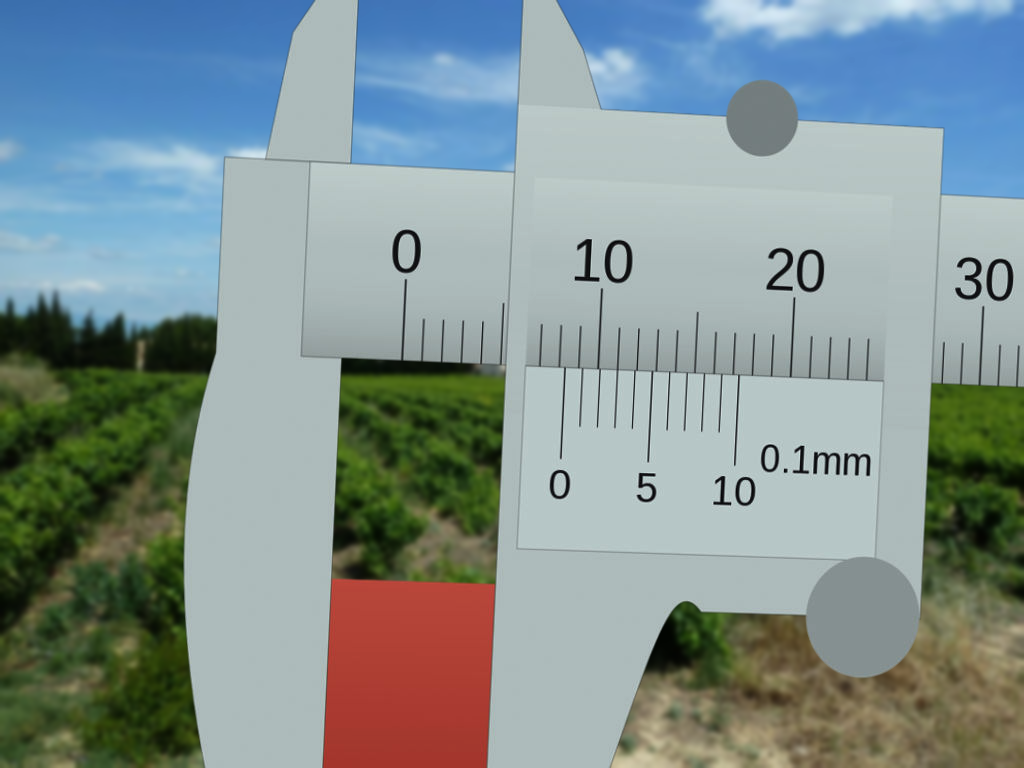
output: mm 8.3
